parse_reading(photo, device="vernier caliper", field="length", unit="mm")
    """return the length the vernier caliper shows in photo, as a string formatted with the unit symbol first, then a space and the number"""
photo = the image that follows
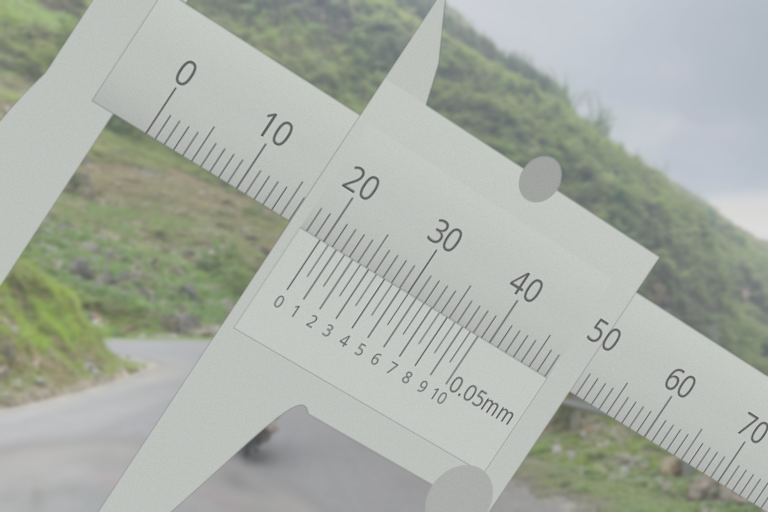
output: mm 19.6
